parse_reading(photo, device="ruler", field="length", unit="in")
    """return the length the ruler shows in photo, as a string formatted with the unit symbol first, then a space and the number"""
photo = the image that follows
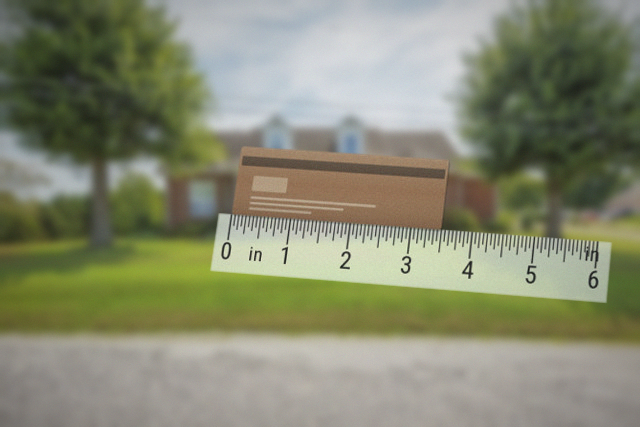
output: in 3.5
